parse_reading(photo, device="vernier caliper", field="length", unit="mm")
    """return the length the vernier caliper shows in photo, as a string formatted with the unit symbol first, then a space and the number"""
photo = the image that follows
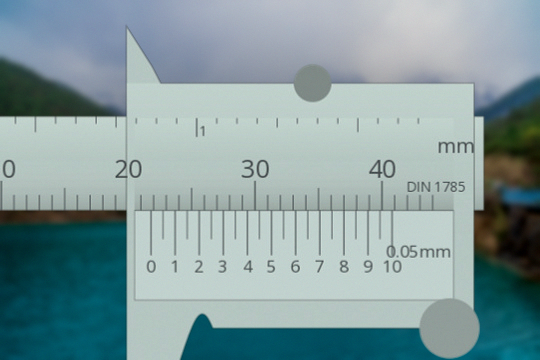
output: mm 21.8
